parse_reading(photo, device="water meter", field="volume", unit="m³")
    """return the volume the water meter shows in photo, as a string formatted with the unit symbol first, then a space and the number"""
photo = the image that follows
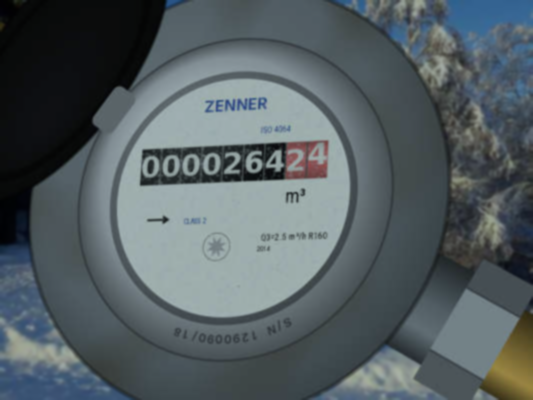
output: m³ 264.24
